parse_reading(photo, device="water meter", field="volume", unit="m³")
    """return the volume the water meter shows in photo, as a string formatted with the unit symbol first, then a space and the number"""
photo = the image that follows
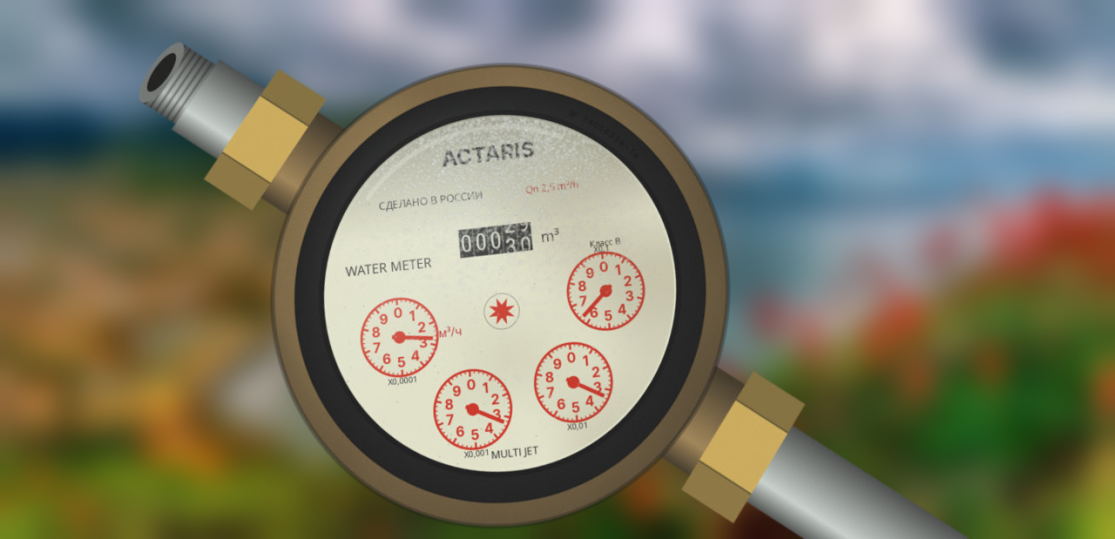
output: m³ 29.6332
